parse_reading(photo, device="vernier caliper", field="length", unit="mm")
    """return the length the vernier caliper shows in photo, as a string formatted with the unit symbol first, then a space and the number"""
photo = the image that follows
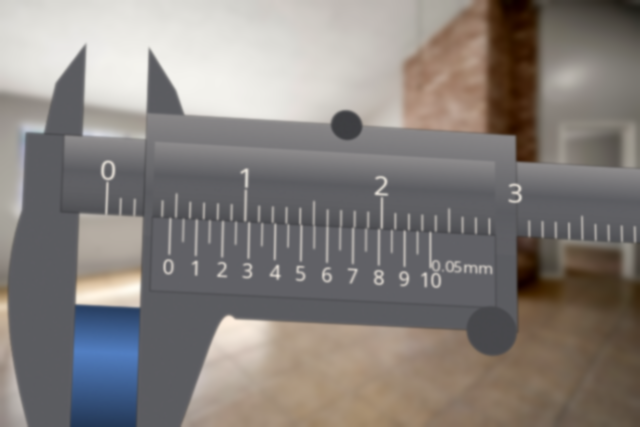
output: mm 4.6
